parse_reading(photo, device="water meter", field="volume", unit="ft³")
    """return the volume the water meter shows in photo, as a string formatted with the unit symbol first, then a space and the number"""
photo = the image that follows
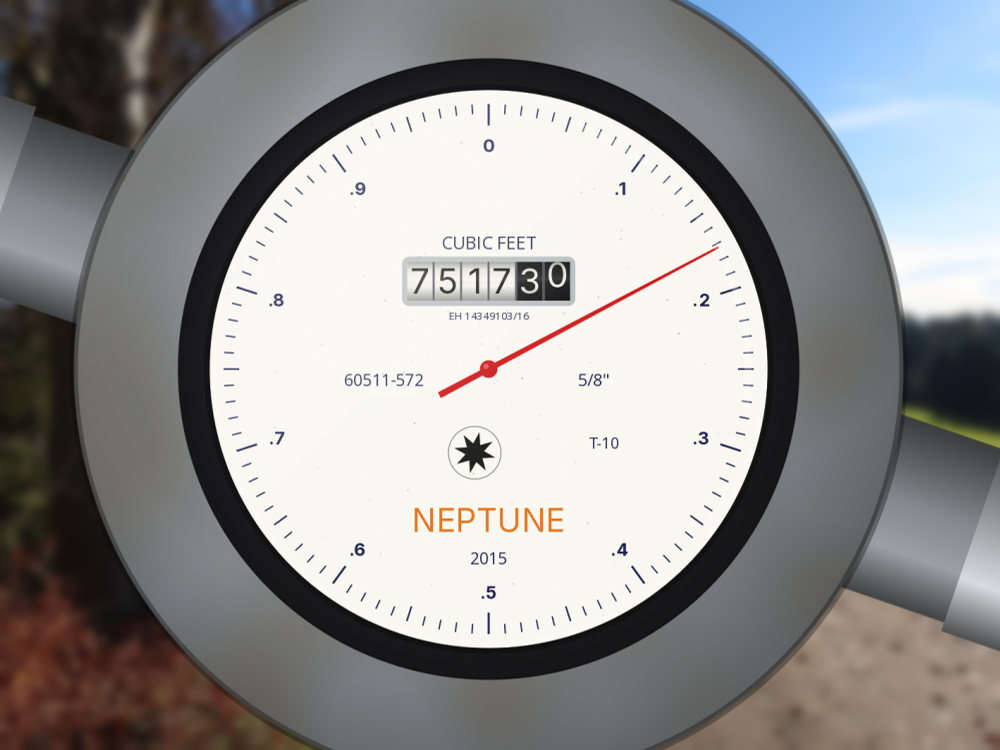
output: ft³ 751730.17
